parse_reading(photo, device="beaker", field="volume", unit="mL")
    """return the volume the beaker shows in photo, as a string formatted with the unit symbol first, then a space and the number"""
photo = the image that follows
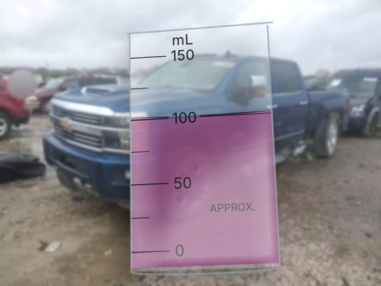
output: mL 100
